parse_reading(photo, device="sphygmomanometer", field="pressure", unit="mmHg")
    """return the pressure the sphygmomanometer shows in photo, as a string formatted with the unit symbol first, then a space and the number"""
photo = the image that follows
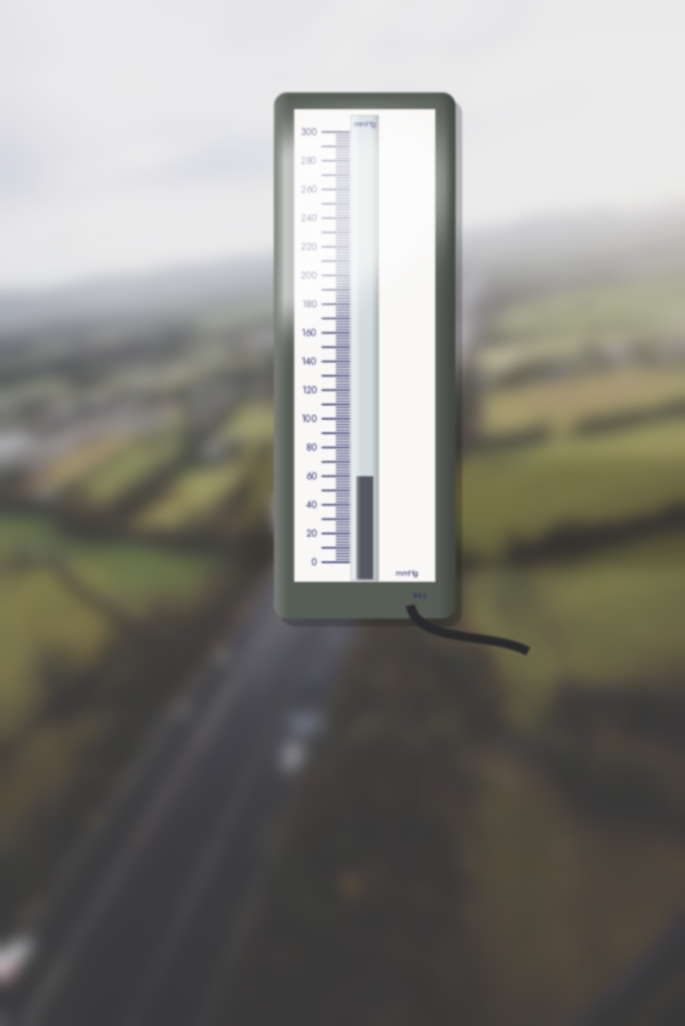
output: mmHg 60
